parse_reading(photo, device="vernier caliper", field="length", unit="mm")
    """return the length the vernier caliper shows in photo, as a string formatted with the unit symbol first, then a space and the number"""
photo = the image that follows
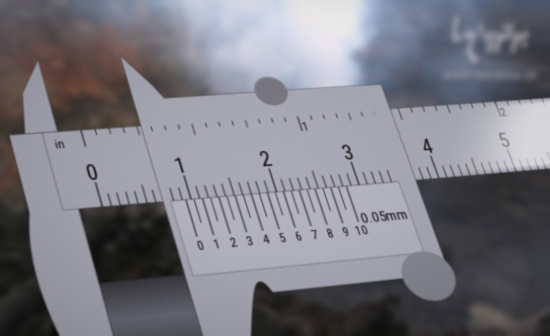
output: mm 9.4
